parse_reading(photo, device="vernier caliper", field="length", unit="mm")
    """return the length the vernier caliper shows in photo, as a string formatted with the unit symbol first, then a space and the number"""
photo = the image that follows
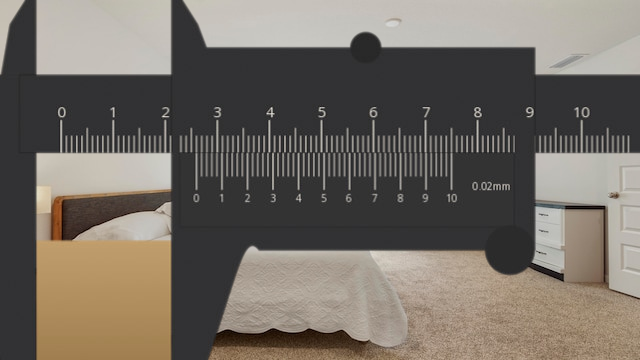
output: mm 26.0
